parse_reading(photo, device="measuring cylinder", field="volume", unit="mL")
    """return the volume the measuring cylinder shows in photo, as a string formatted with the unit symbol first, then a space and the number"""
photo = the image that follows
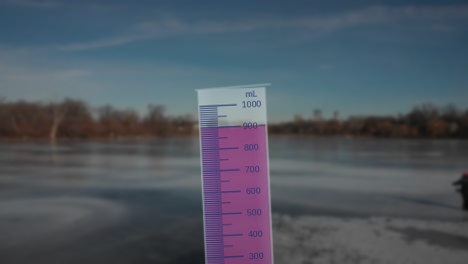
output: mL 900
